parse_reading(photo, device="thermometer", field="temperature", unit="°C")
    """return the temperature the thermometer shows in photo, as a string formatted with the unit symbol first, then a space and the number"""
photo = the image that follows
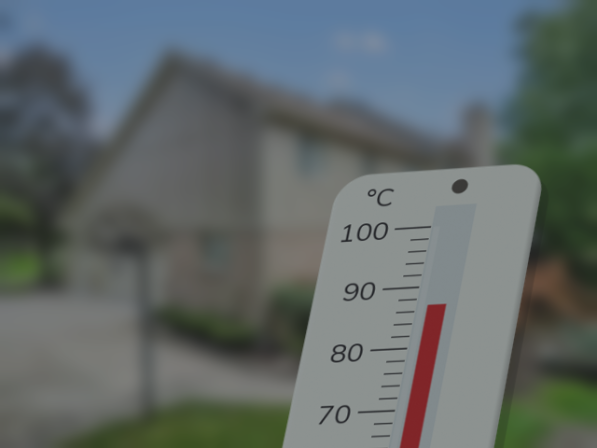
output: °C 87
